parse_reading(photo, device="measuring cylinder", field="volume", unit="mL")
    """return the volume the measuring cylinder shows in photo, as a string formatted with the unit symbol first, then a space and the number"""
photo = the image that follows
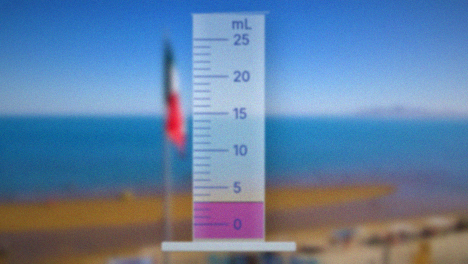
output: mL 3
